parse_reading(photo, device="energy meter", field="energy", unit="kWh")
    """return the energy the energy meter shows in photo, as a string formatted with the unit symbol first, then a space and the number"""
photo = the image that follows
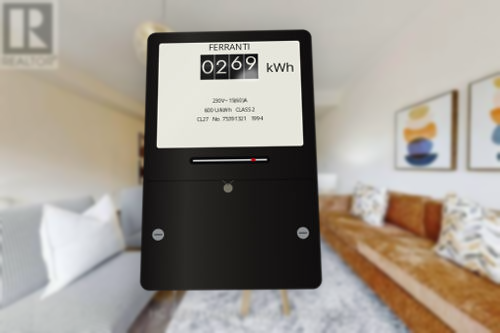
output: kWh 269
